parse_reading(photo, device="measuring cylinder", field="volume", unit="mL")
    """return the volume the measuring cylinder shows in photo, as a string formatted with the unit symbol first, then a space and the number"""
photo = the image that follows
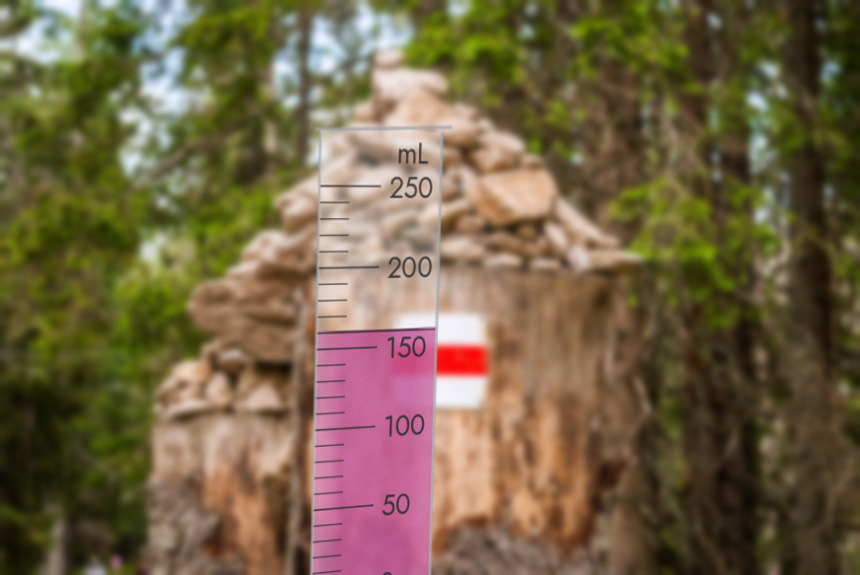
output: mL 160
